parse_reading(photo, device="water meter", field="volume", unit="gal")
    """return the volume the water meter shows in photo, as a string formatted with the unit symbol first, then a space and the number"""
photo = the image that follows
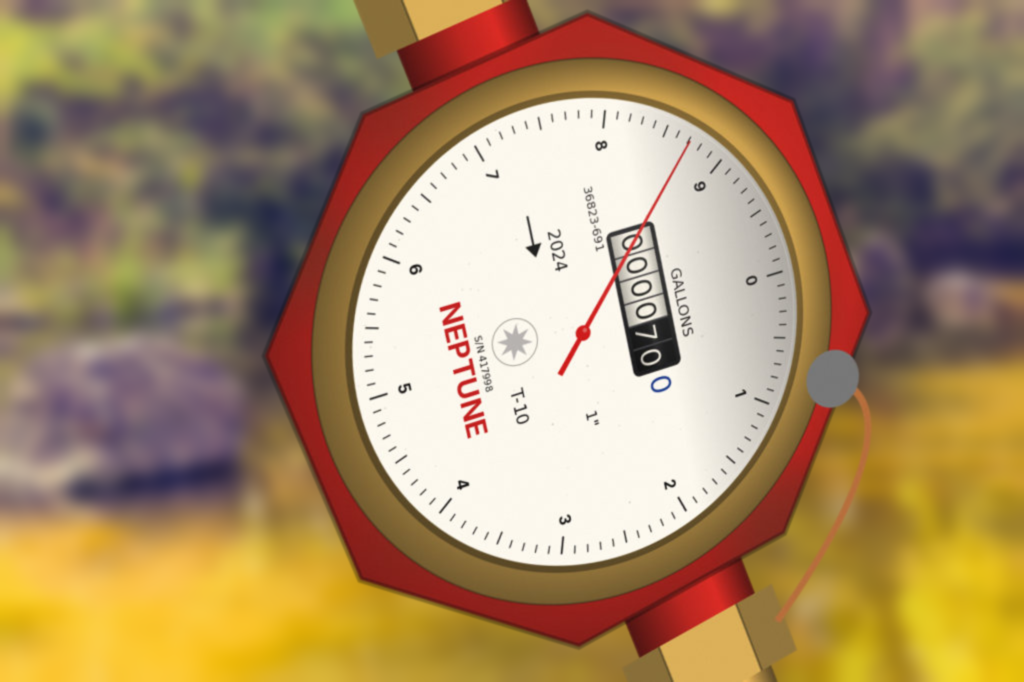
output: gal 698.7
